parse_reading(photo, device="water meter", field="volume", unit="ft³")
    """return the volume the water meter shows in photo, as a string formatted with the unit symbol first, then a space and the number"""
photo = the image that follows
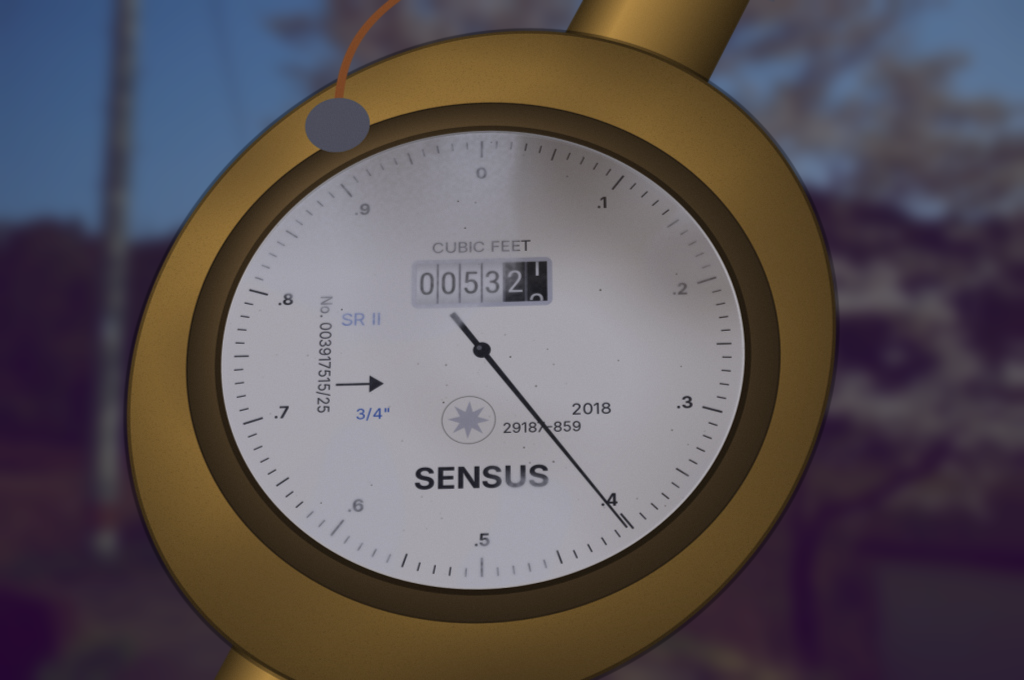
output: ft³ 5321.40
